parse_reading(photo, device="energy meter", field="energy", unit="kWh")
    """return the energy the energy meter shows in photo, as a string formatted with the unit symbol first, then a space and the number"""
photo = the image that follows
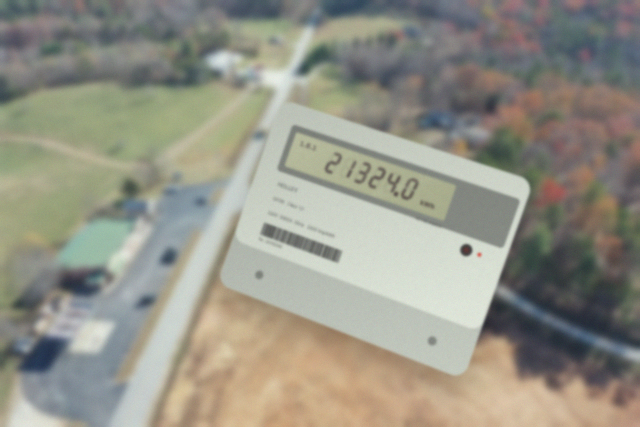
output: kWh 21324.0
